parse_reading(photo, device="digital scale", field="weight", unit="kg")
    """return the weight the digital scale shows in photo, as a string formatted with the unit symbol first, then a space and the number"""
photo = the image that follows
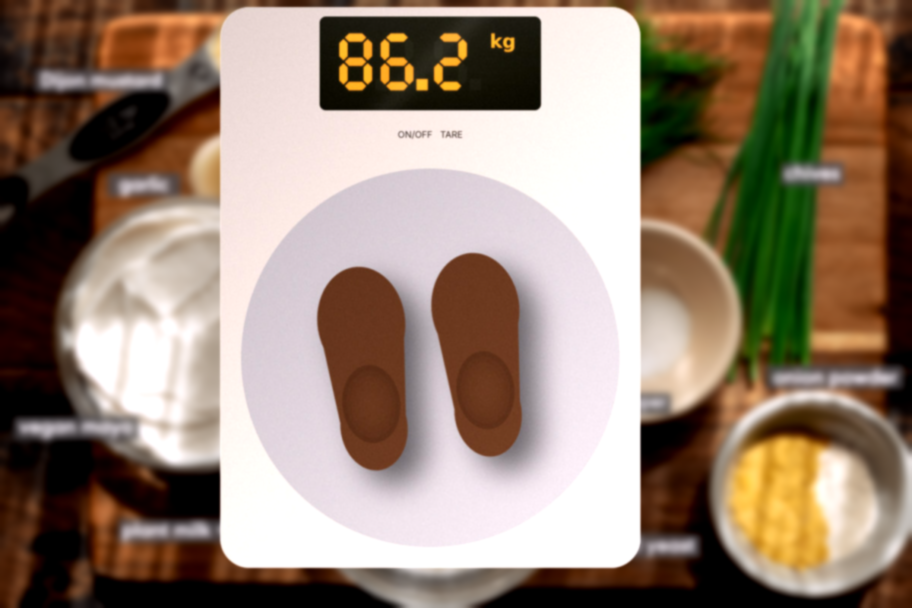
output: kg 86.2
